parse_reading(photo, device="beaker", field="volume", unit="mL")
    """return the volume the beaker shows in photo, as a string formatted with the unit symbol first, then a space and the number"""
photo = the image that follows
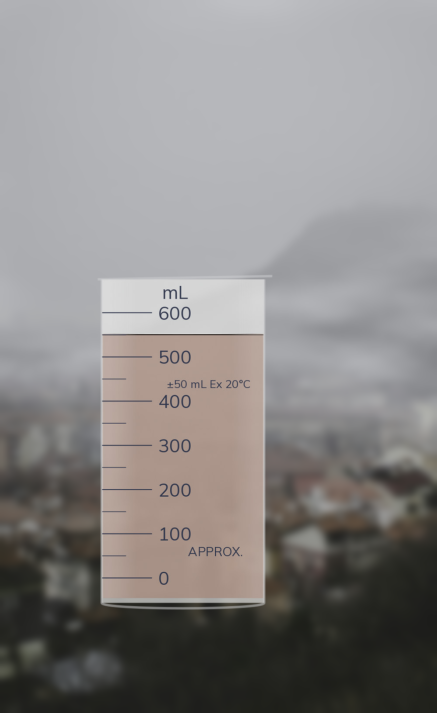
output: mL 550
